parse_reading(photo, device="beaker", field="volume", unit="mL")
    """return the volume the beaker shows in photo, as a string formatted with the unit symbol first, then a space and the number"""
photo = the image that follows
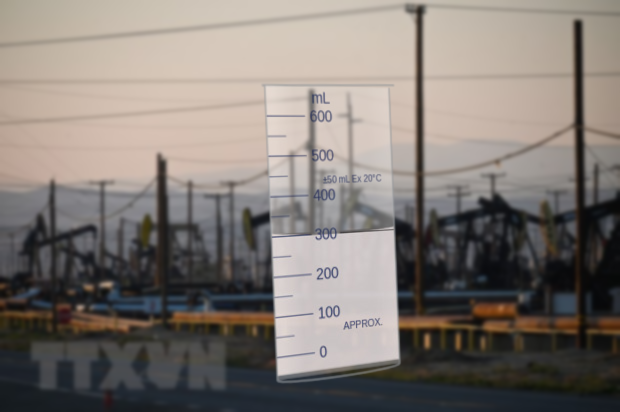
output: mL 300
